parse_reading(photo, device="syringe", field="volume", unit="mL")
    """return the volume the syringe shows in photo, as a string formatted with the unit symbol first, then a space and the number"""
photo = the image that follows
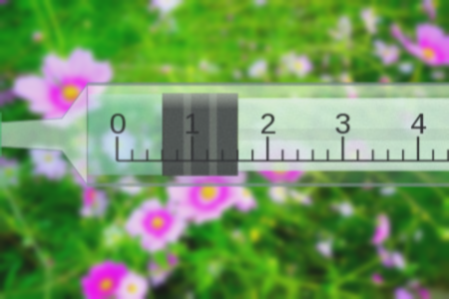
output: mL 0.6
